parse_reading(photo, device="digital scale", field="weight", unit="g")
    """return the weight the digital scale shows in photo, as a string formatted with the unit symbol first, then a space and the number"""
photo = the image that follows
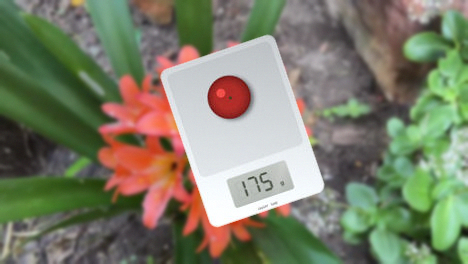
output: g 175
